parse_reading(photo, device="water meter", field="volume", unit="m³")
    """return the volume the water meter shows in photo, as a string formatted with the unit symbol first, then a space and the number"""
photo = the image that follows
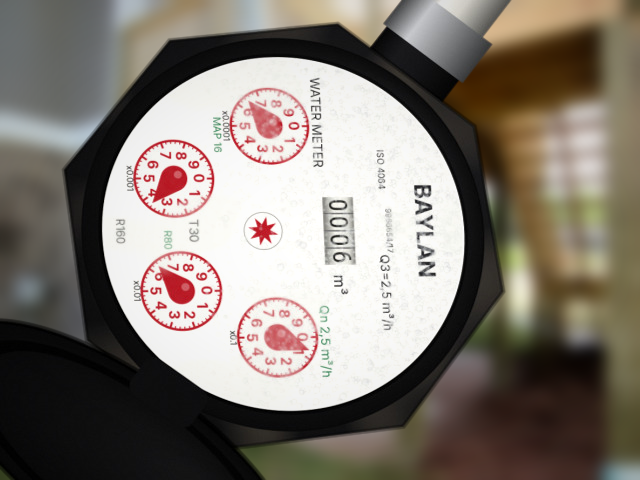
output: m³ 6.0636
